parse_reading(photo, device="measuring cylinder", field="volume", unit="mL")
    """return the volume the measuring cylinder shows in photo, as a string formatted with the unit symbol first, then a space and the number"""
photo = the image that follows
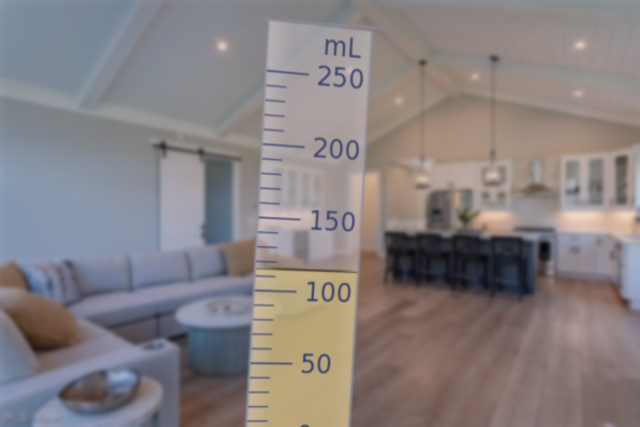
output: mL 115
